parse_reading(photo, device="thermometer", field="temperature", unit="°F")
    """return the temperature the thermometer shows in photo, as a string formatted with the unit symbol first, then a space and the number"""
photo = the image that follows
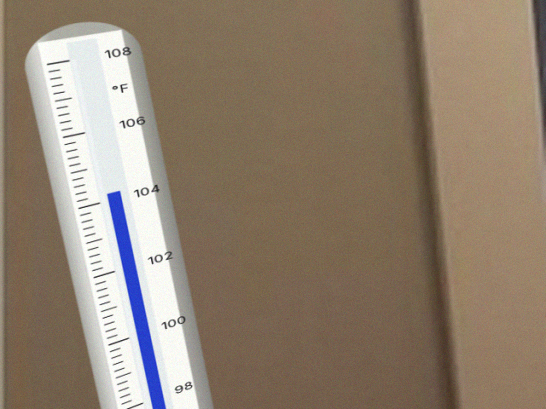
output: °F 104.2
